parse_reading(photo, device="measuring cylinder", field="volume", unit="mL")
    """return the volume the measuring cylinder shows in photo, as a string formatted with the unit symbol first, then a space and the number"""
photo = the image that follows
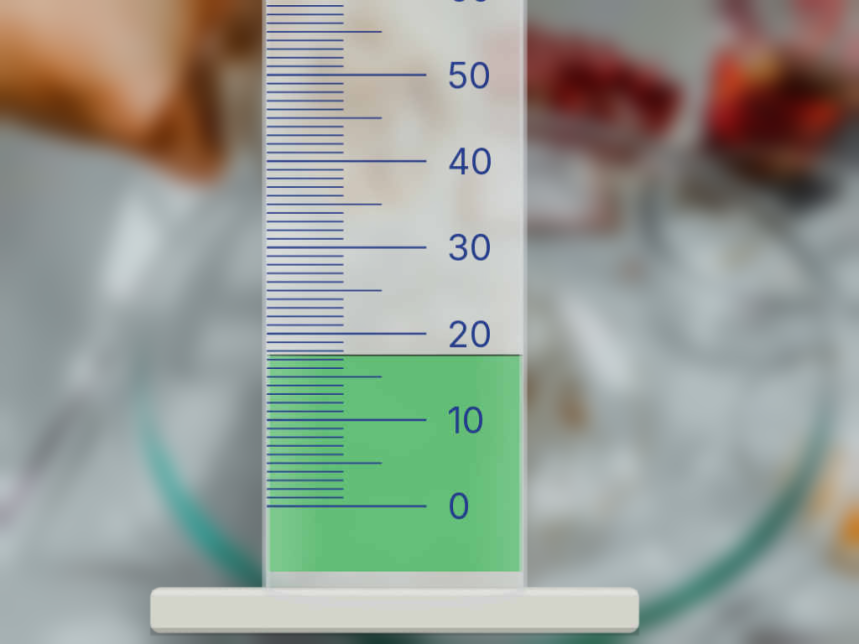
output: mL 17.5
